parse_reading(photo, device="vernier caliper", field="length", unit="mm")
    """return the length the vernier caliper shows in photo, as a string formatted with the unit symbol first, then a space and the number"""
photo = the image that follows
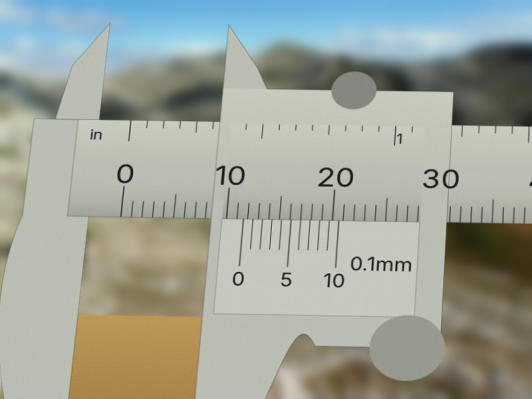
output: mm 11.6
